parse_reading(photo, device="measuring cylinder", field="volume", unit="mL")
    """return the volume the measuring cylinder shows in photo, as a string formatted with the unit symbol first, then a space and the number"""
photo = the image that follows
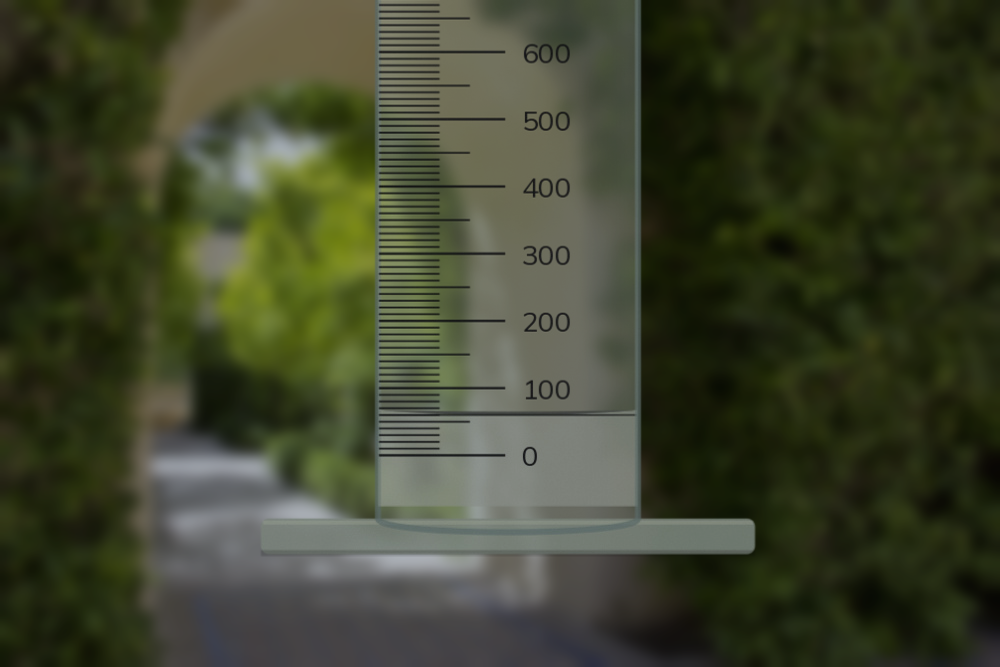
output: mL 60
